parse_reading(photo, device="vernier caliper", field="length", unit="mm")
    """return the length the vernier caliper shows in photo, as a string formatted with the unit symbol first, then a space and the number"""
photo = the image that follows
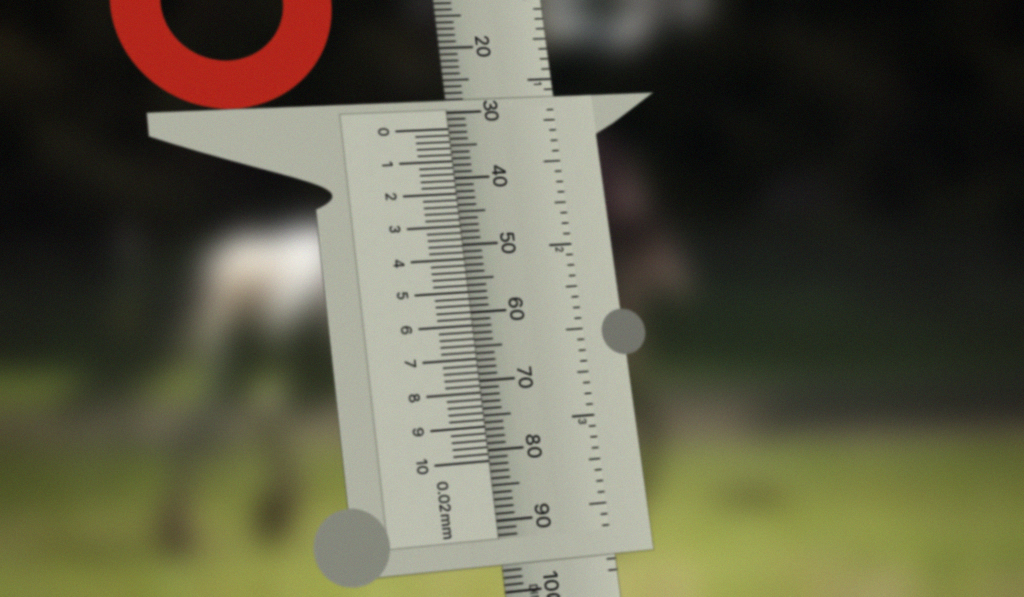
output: mm 32.5
